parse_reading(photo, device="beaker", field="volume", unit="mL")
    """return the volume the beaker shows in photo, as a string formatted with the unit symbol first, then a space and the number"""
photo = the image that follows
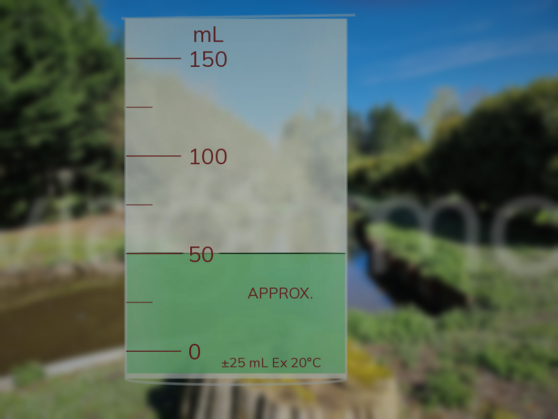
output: mL 50
